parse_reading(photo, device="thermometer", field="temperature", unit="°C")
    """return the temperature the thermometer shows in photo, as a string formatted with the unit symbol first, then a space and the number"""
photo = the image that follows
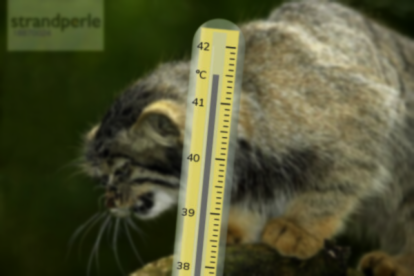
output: °C 41.5
